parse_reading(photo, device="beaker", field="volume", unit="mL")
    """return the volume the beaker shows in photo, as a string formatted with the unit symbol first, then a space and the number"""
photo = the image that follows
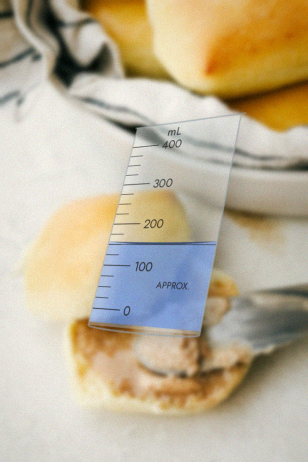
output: mL 150
